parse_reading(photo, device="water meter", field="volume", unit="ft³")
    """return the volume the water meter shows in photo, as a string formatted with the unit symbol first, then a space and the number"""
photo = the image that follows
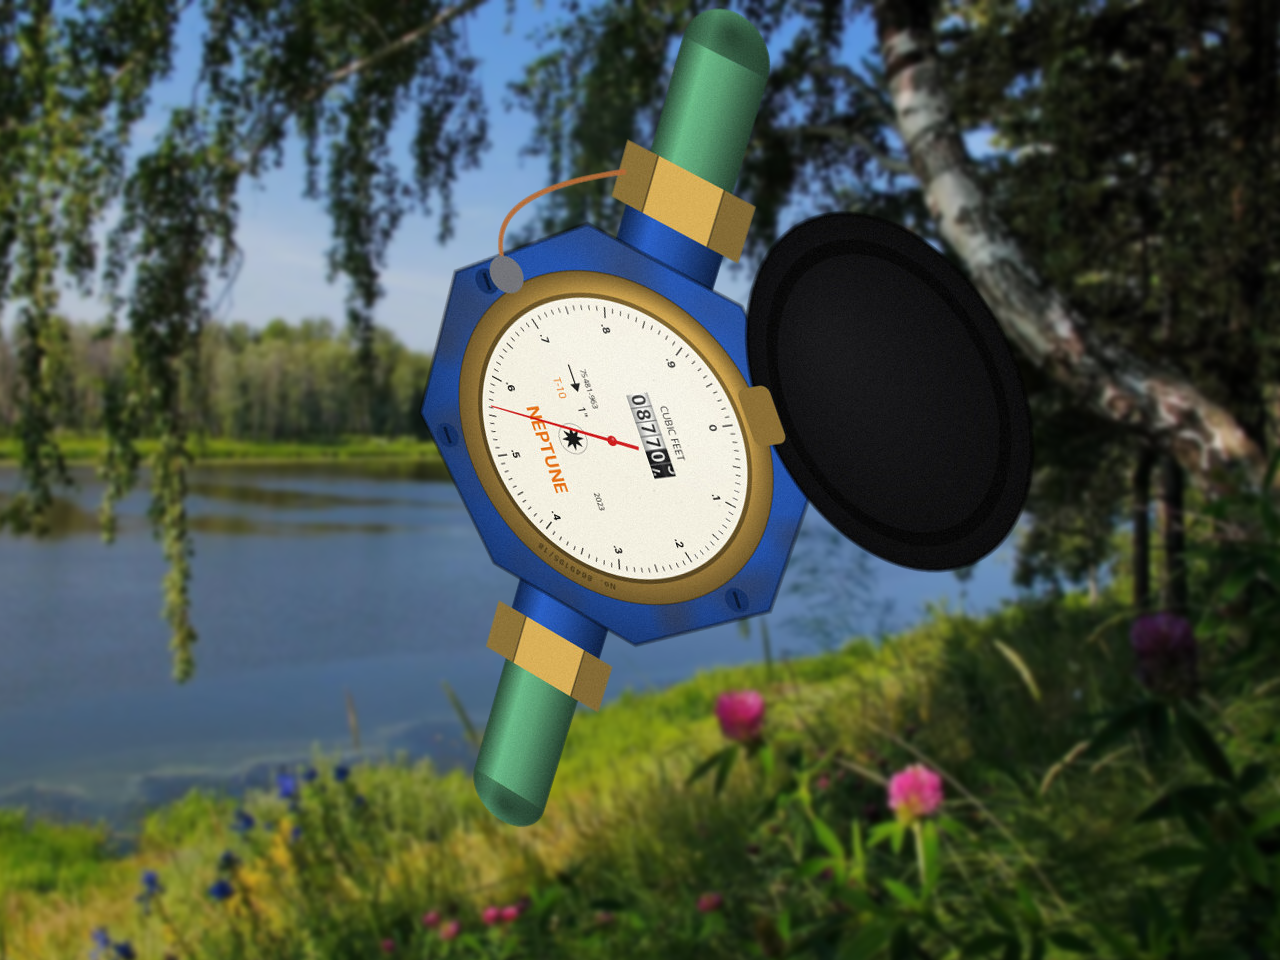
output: ft³ 87703.56
